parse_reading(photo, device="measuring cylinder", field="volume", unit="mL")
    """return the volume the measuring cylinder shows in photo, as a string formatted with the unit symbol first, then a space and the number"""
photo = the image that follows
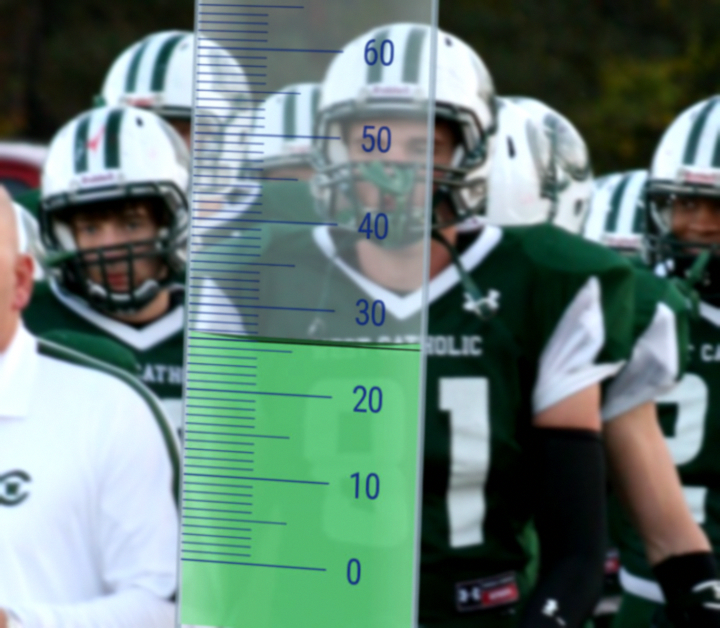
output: mL 26
